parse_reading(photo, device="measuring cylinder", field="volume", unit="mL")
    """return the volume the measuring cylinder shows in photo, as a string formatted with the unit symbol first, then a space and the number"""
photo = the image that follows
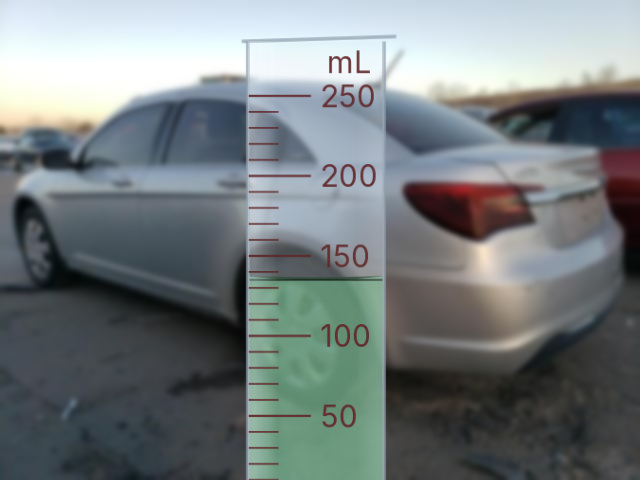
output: mL 135
